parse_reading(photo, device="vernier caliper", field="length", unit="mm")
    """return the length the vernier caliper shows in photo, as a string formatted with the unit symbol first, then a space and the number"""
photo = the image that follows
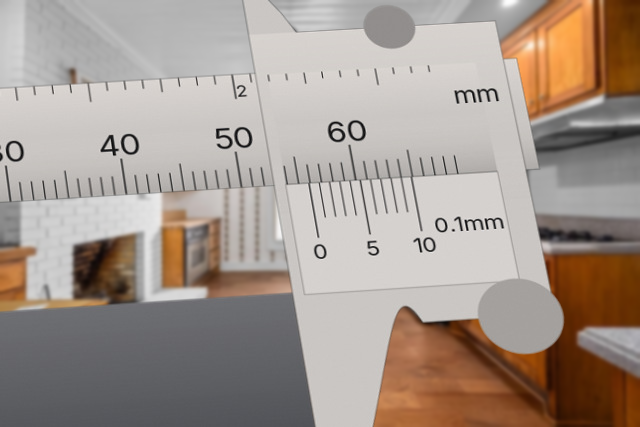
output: mm 55.9
